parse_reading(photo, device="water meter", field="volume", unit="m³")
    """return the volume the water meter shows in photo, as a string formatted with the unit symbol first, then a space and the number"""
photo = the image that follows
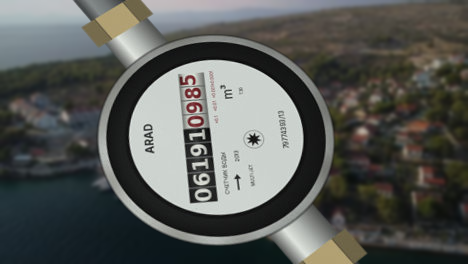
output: m³ 6191.0985
